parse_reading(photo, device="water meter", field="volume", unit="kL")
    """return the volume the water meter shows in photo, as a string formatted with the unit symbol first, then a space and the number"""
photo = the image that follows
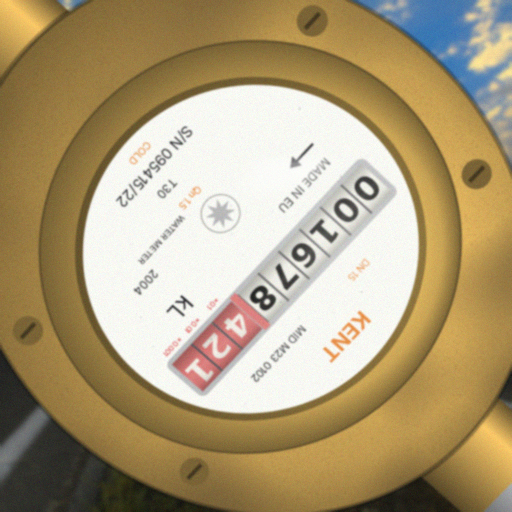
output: kL 1678.421
